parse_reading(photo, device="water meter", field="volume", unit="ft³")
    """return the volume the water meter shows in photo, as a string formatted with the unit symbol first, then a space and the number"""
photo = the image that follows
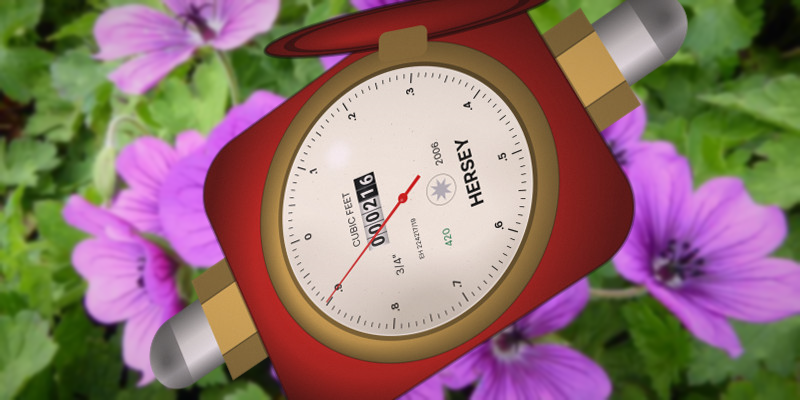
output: ft³ 215.90
